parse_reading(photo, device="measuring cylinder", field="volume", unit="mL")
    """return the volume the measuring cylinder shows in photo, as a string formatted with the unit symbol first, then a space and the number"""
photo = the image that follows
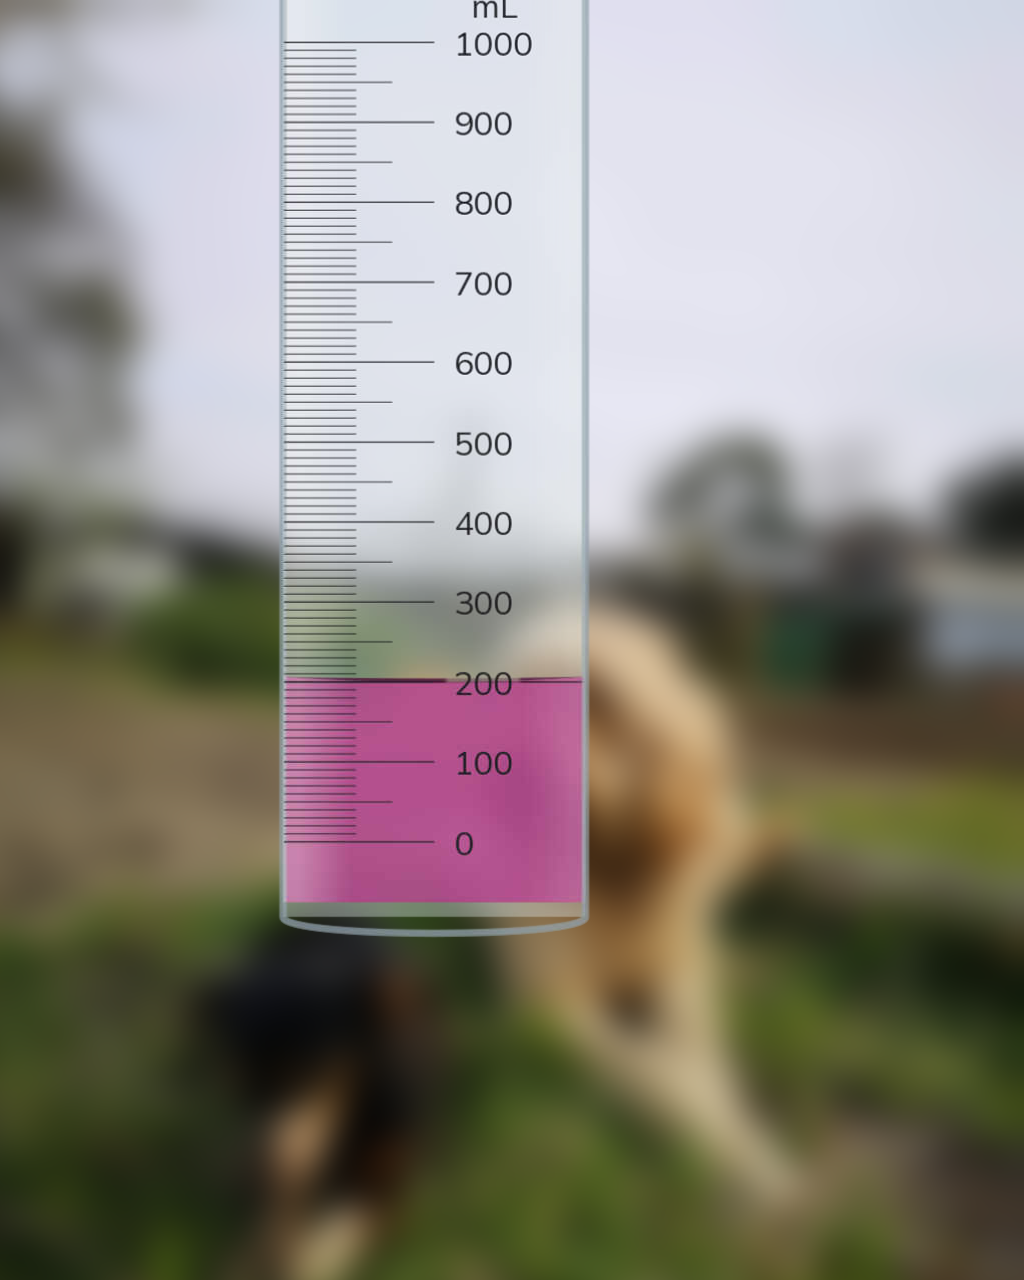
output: mL 200
